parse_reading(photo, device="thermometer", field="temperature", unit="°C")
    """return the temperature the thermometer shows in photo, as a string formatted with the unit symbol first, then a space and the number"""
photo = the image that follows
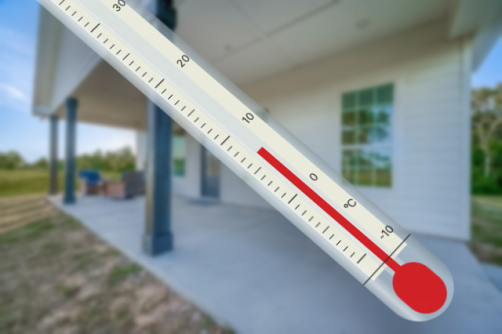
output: °C 6.5
